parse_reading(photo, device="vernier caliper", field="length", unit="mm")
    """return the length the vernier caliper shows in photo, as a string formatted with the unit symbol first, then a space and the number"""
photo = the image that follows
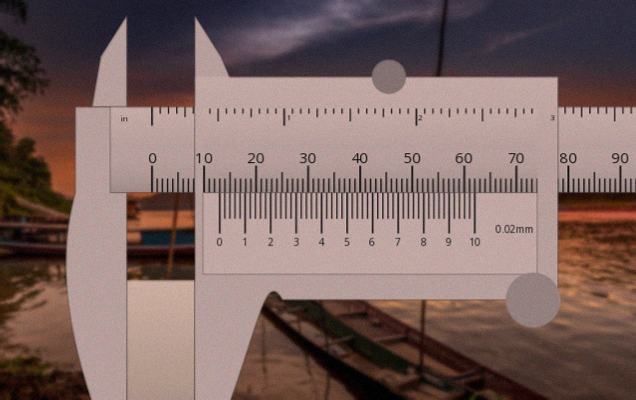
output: mm 13.0
